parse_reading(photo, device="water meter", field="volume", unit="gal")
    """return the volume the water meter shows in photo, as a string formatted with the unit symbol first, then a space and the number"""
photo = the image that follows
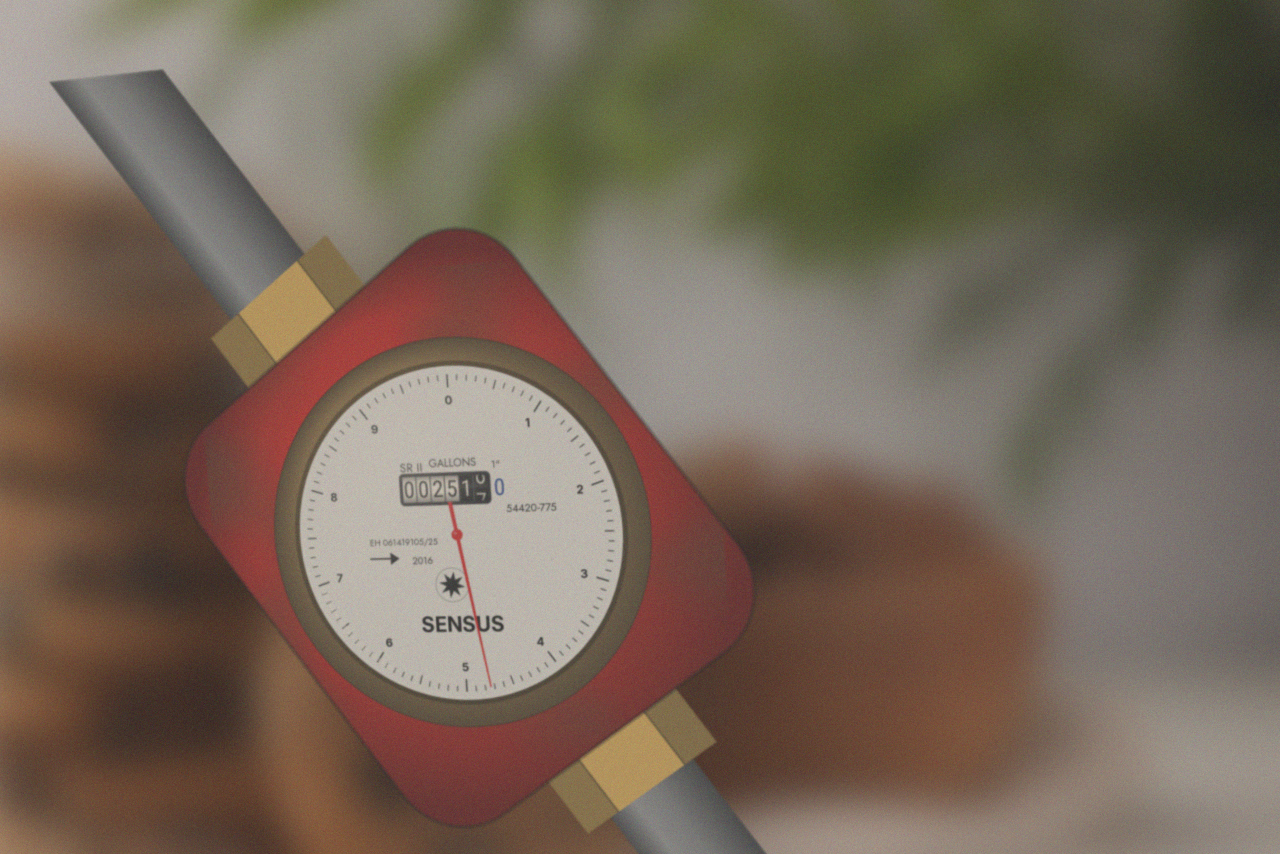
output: gal 25164.7
